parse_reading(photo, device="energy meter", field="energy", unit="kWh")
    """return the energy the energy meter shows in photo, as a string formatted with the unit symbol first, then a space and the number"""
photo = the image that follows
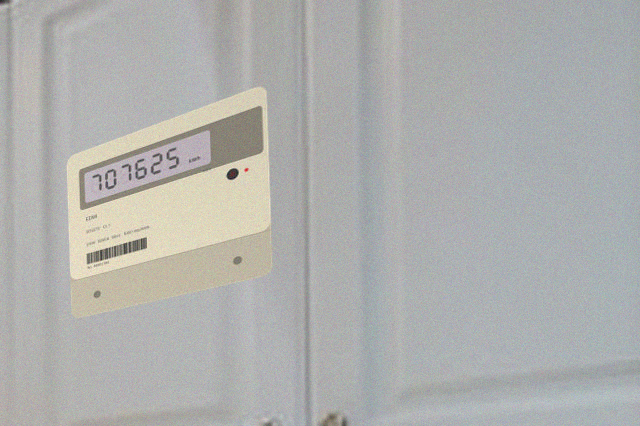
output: kWh 707625
